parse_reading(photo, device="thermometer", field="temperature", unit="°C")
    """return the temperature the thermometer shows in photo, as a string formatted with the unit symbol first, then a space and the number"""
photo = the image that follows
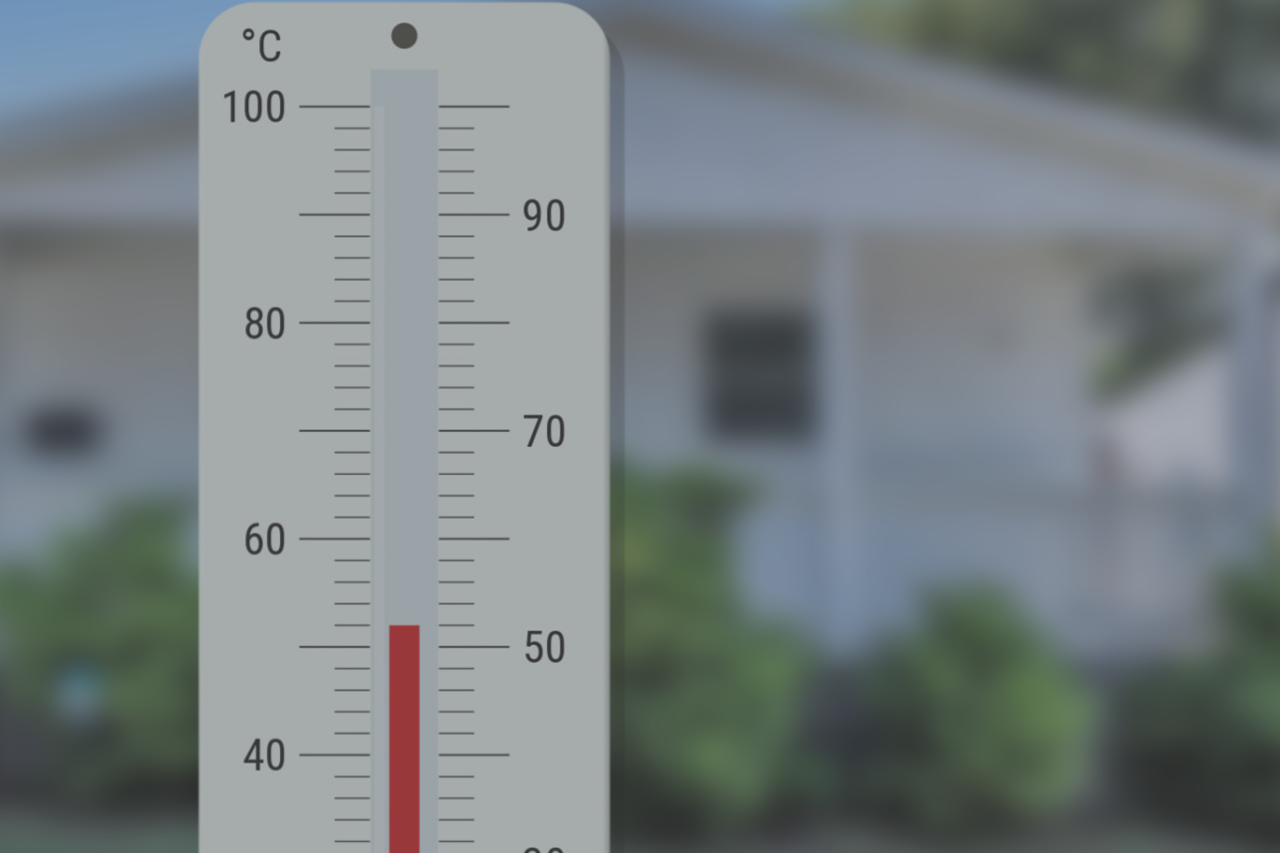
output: °C 52
